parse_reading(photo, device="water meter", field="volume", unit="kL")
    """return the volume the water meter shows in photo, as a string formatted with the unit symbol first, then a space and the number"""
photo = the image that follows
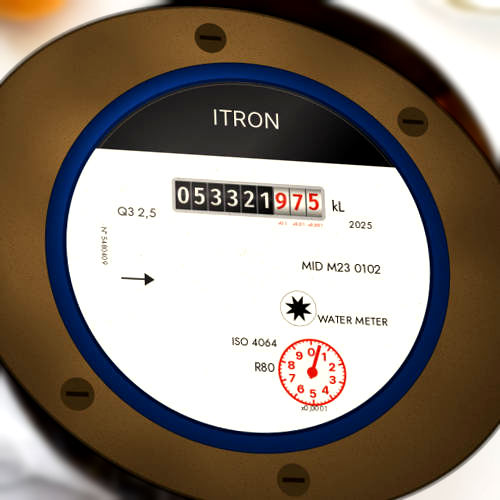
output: kL 53321.9750
